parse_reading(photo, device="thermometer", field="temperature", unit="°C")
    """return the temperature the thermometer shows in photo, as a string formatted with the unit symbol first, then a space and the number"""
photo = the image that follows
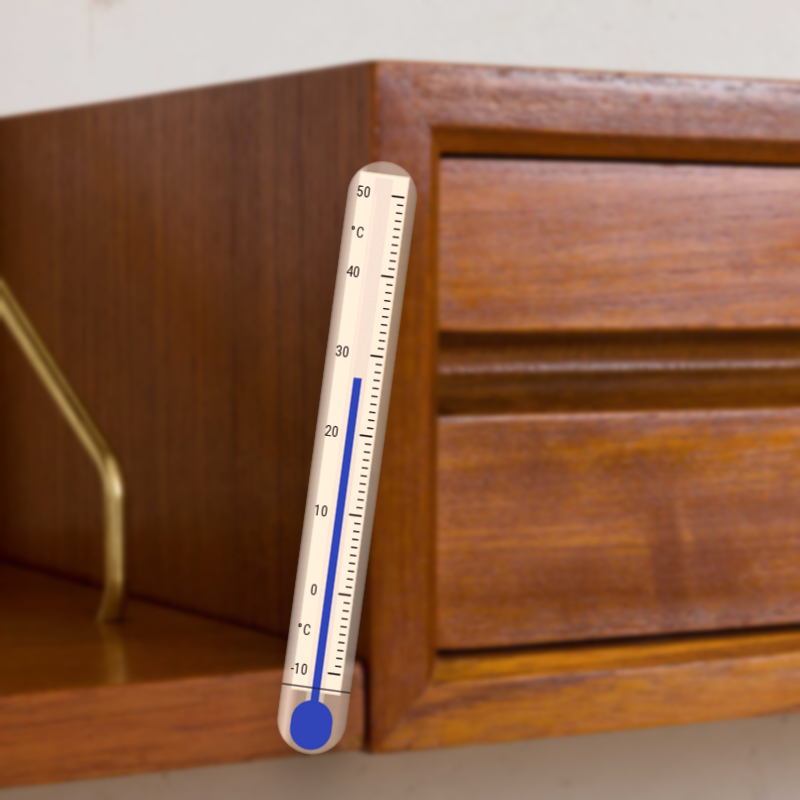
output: °C 27
